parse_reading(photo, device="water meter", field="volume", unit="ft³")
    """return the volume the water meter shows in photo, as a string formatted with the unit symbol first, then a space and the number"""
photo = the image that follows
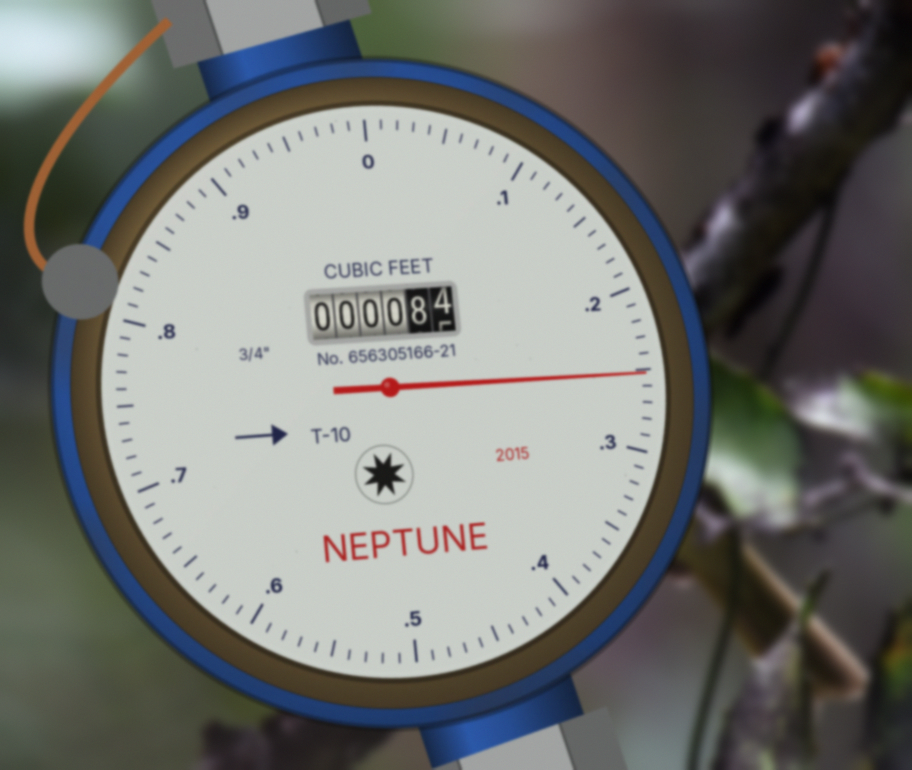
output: ft³ 84.25
